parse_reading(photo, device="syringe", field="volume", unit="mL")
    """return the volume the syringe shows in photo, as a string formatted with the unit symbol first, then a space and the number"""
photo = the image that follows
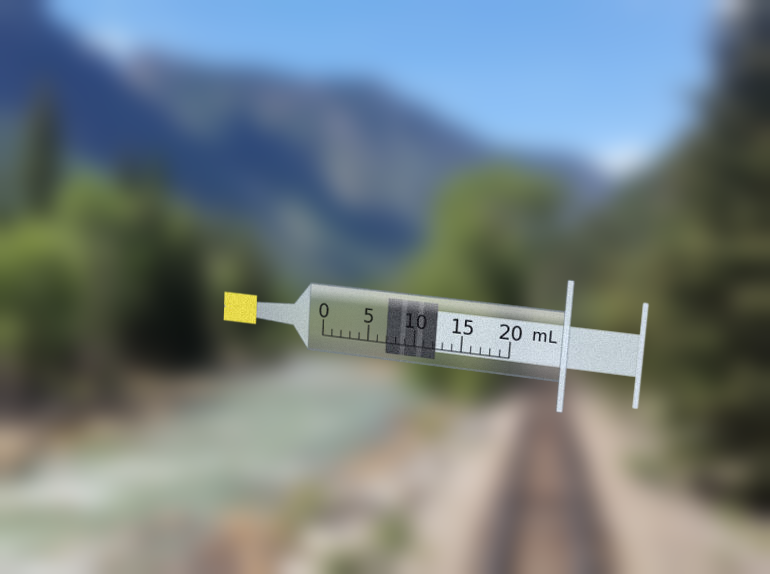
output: mL 7
